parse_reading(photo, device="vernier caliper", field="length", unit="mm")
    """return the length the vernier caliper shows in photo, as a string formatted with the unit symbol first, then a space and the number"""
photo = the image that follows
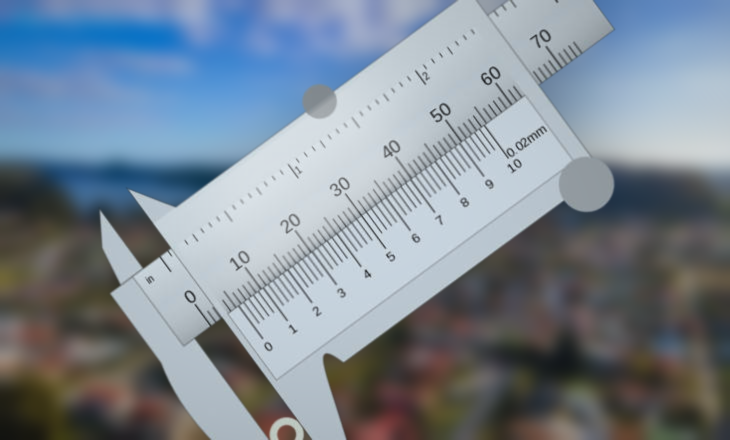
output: mm 5.5
